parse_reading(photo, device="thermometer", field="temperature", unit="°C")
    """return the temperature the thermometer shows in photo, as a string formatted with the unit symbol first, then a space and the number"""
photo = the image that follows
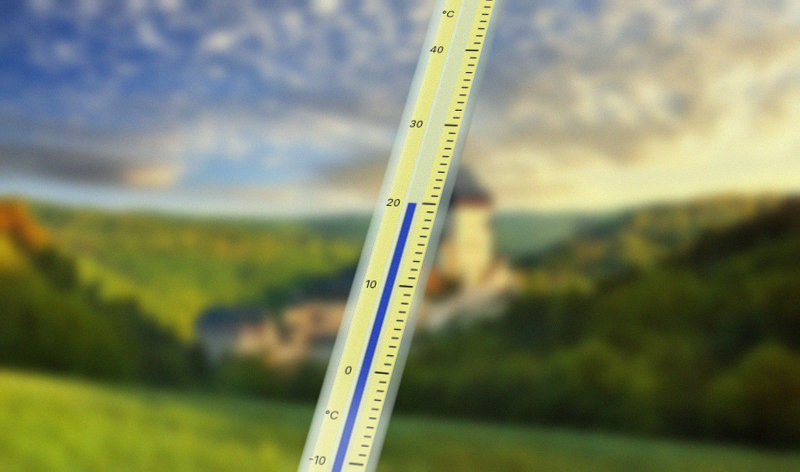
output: °C 20
